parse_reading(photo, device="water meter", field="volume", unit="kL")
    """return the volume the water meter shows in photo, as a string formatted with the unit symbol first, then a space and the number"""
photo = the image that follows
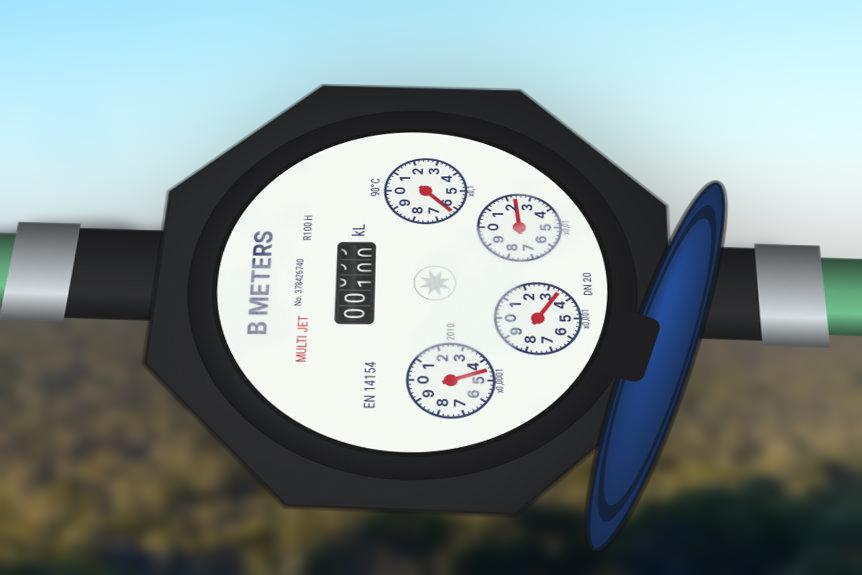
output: kL 99.6234
